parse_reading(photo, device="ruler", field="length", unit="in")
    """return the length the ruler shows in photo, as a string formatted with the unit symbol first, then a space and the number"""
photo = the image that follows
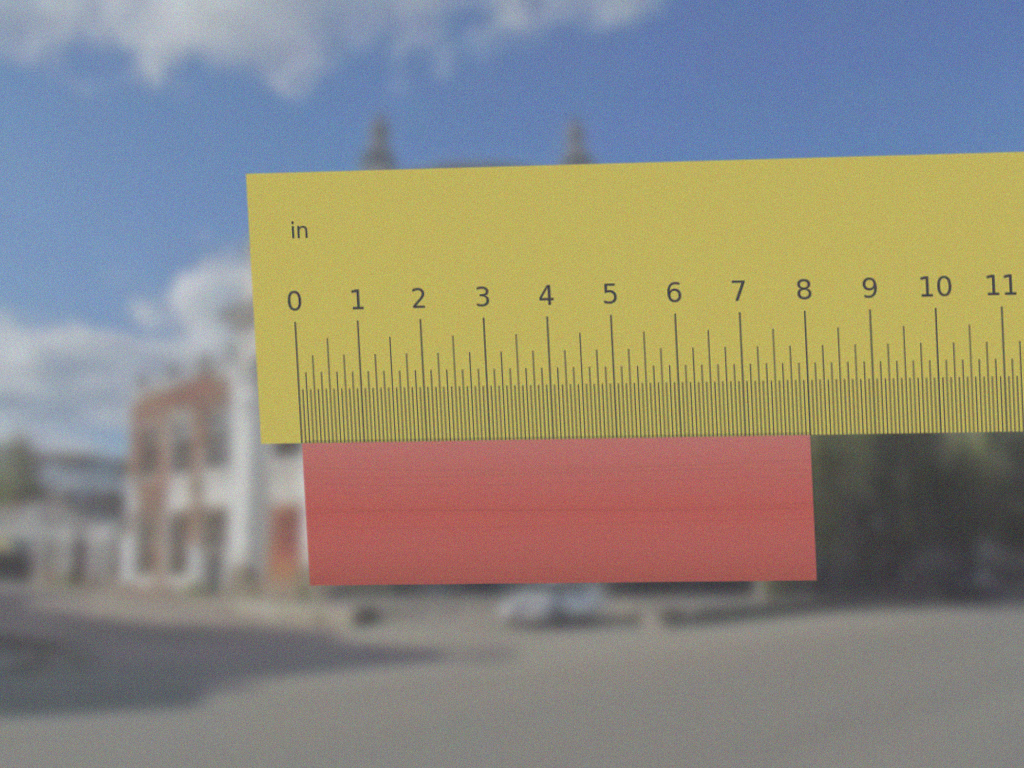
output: in 8
